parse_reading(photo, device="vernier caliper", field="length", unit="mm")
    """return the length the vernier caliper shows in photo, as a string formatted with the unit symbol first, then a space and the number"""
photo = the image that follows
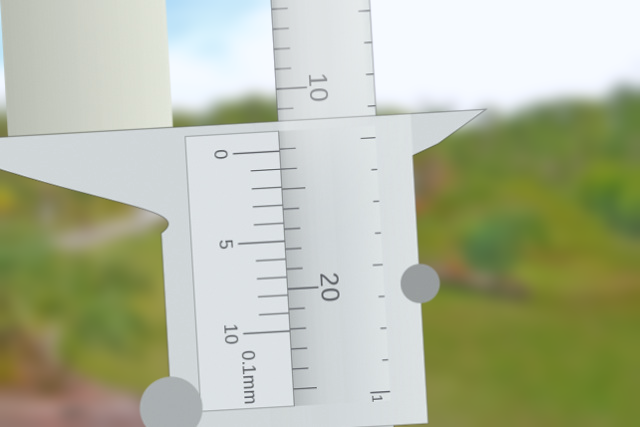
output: mm 13.1
